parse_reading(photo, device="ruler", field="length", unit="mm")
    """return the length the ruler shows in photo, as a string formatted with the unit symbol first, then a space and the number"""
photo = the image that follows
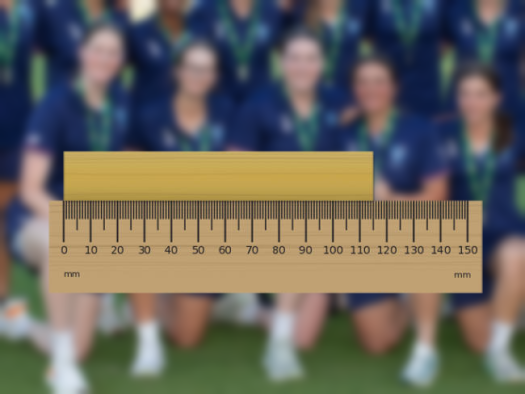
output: mm 115
